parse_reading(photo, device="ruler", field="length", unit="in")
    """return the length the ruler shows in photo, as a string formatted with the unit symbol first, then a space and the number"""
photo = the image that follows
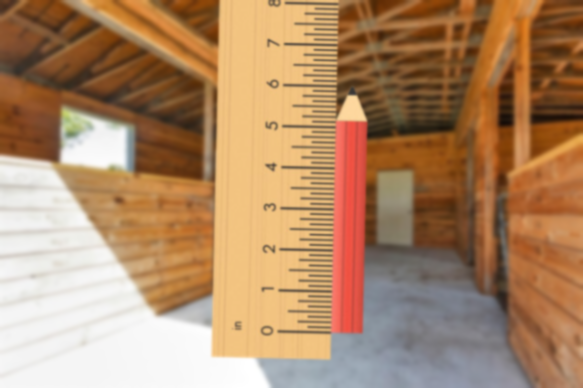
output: in 6
